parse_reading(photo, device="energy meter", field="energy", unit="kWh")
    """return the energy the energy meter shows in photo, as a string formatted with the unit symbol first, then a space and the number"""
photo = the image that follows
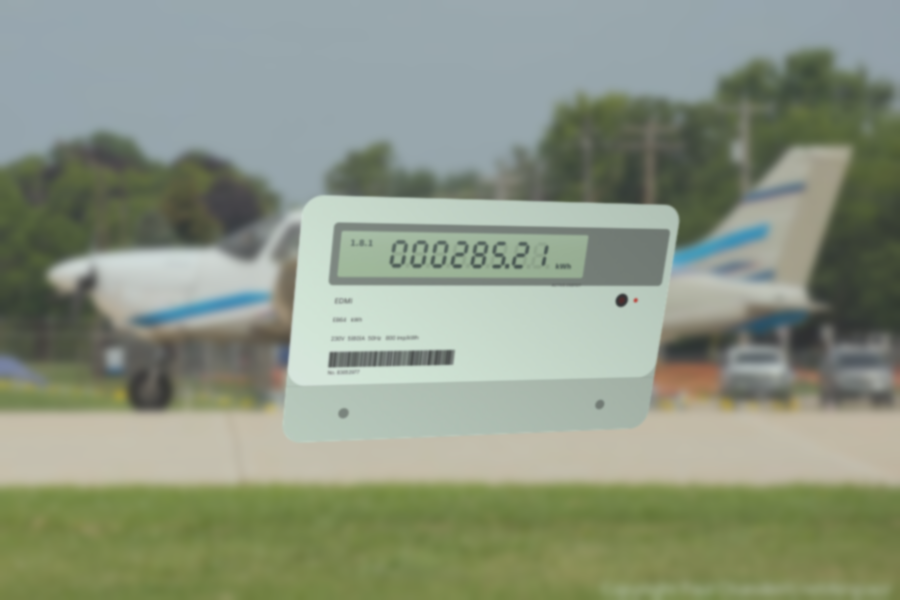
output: kWh 285.21
